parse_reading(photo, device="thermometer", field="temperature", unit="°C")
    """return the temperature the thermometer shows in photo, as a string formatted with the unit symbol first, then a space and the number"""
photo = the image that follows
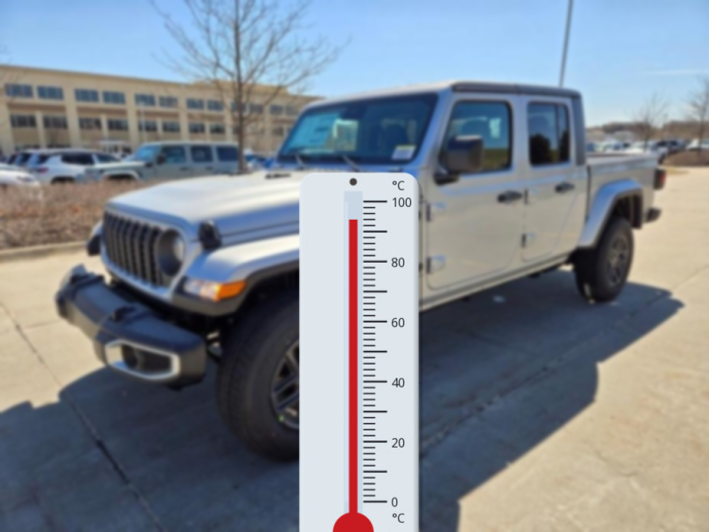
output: °C 94
